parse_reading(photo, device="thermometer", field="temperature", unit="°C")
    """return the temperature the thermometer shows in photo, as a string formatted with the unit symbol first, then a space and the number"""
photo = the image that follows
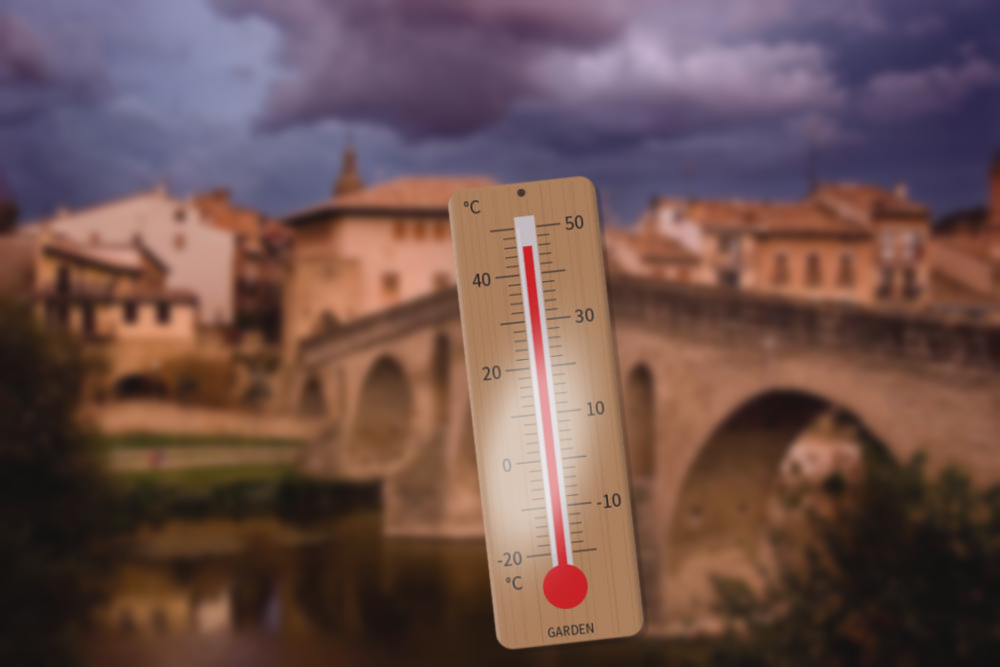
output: °C 46
